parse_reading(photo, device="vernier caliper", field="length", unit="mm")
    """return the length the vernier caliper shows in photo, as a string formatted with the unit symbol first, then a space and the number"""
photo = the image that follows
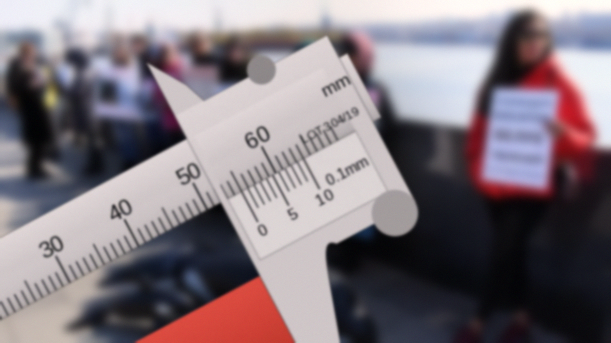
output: mm 55.0
